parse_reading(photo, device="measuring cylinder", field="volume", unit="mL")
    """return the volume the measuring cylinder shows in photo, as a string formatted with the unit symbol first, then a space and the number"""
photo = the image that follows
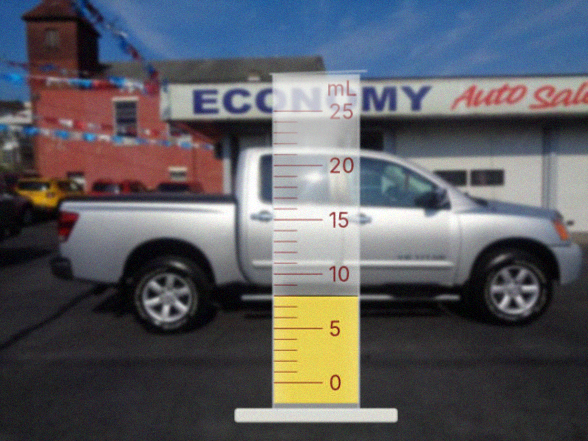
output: mL 8
